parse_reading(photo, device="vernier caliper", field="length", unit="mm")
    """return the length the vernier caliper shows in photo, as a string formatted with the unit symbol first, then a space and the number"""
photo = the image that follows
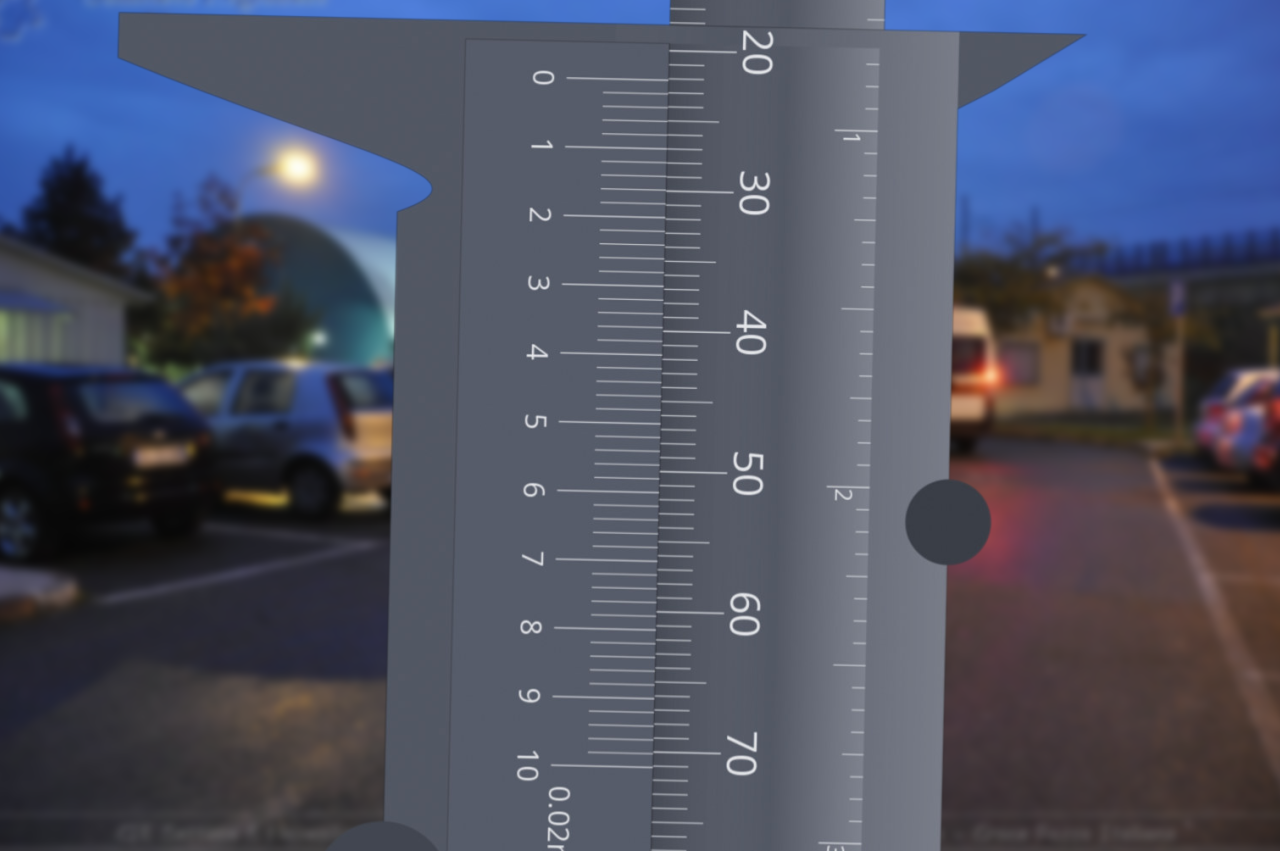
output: mm 22.1
